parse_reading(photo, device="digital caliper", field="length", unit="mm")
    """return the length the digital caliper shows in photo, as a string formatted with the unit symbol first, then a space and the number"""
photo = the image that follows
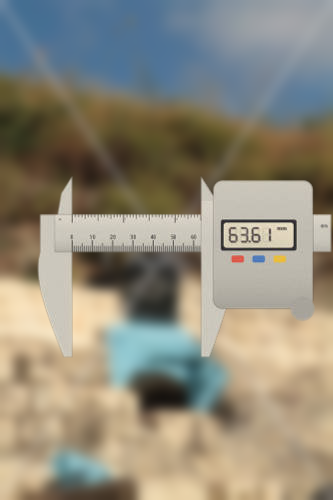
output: mm 63.61
